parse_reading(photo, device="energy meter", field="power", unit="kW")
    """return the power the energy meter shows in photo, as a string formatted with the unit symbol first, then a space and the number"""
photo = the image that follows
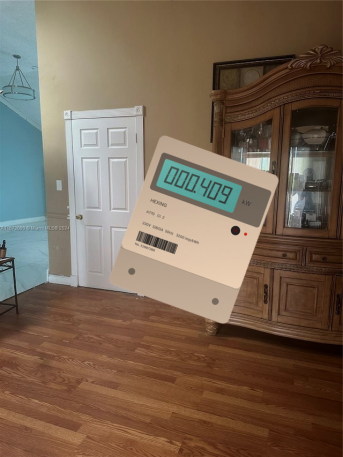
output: kW 0.409
